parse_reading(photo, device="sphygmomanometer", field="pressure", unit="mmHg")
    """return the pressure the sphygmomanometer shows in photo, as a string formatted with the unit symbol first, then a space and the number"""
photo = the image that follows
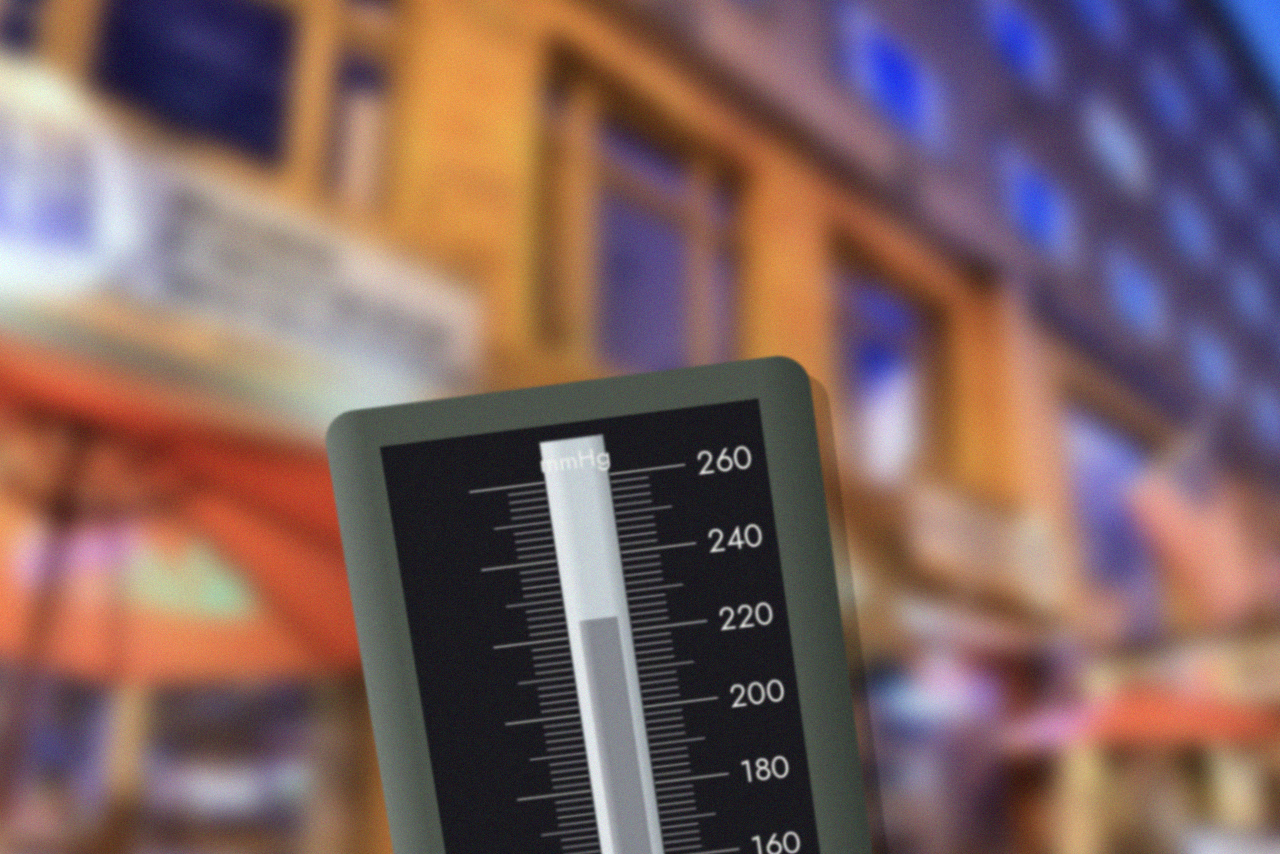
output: mmHg 224
